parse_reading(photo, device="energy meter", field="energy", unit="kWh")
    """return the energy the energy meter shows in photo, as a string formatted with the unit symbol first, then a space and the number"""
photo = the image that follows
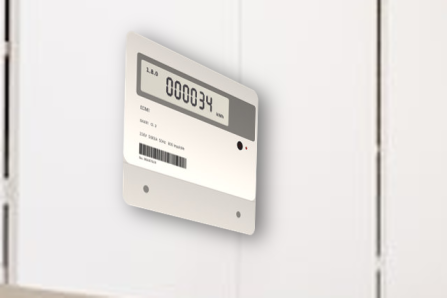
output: kWh 34
